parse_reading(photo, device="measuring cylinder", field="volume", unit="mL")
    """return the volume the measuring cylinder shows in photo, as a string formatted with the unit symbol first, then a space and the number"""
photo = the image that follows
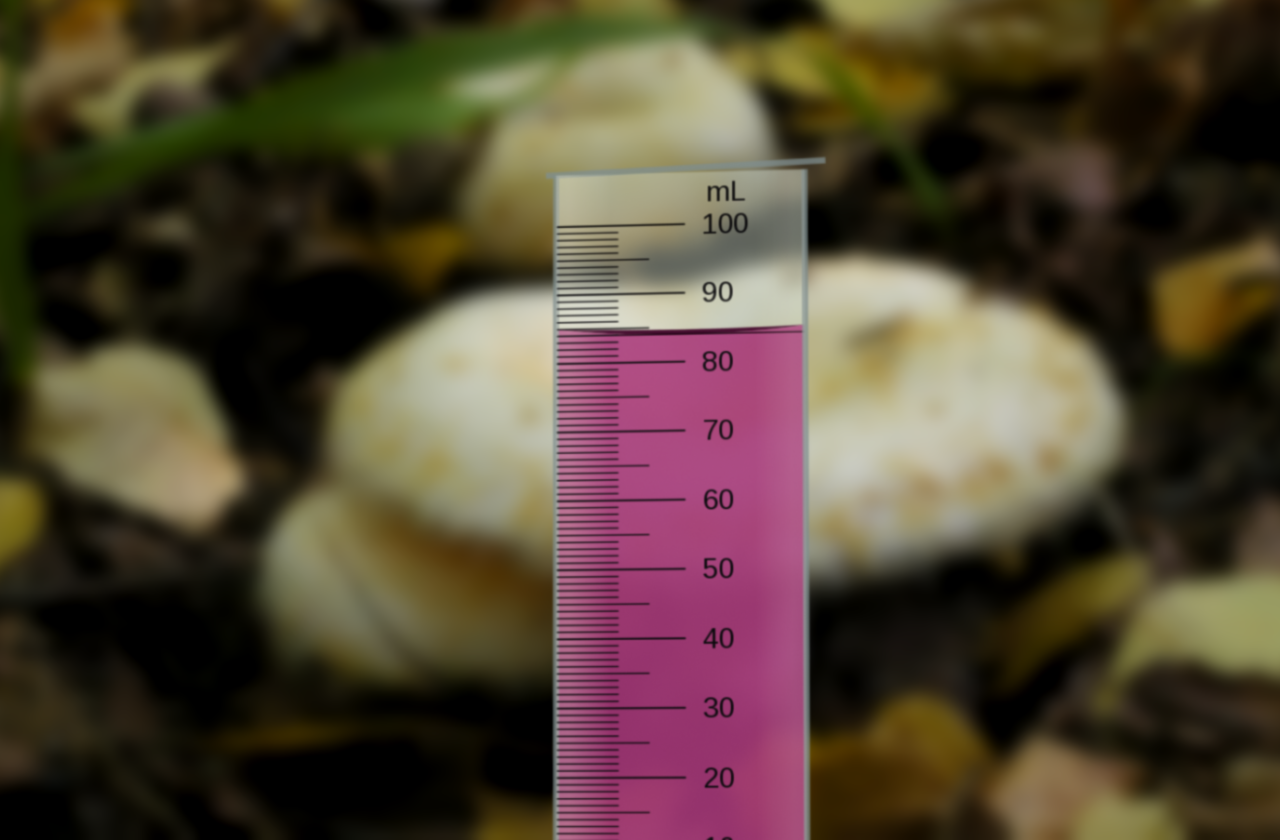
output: mL 84
